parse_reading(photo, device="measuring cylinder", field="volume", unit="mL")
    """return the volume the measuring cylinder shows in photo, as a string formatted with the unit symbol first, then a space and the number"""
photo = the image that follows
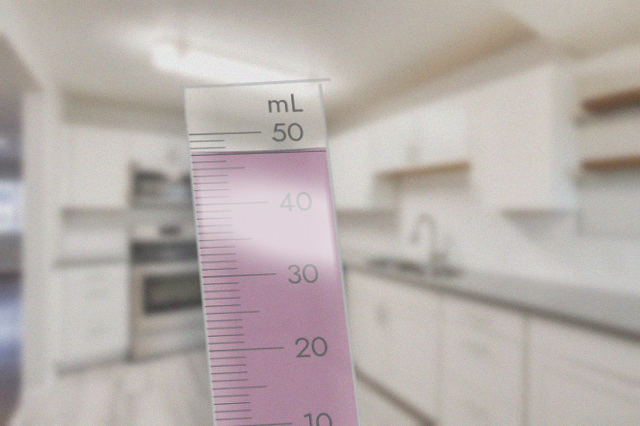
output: mL 47
